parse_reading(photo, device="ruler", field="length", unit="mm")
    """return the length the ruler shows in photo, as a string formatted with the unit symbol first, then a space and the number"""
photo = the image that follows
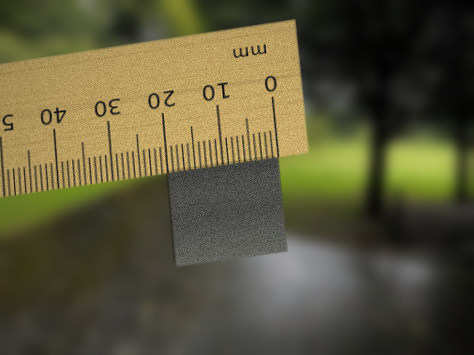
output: mm 20
